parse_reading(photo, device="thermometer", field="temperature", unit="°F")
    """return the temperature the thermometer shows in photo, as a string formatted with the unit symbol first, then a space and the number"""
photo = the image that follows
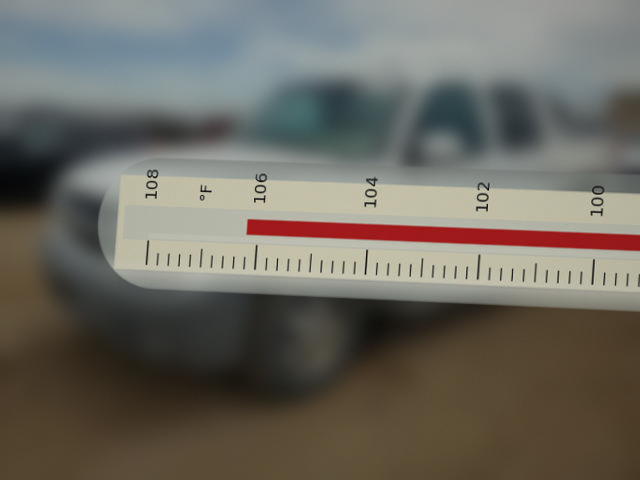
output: °F 106.2
